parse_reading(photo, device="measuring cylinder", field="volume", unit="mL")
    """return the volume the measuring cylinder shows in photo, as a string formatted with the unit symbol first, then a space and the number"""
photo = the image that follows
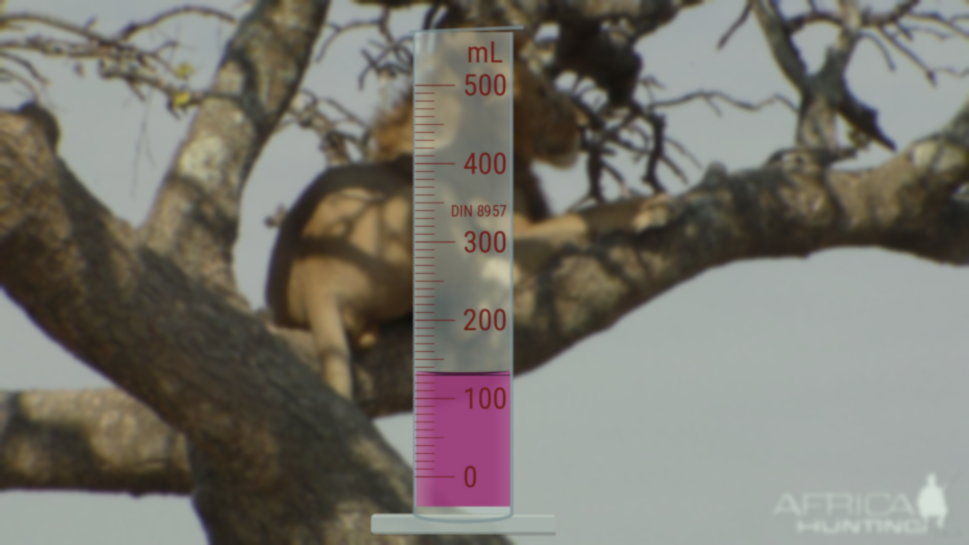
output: mL 130
